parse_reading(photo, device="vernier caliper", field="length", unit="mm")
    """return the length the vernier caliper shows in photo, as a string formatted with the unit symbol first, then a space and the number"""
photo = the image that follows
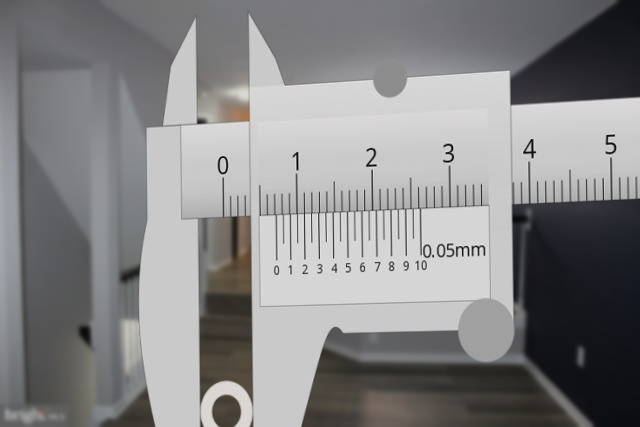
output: mm 7.2
